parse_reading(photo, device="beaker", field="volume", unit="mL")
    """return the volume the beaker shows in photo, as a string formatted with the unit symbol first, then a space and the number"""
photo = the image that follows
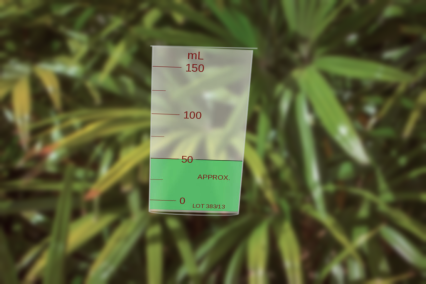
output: mL 50
